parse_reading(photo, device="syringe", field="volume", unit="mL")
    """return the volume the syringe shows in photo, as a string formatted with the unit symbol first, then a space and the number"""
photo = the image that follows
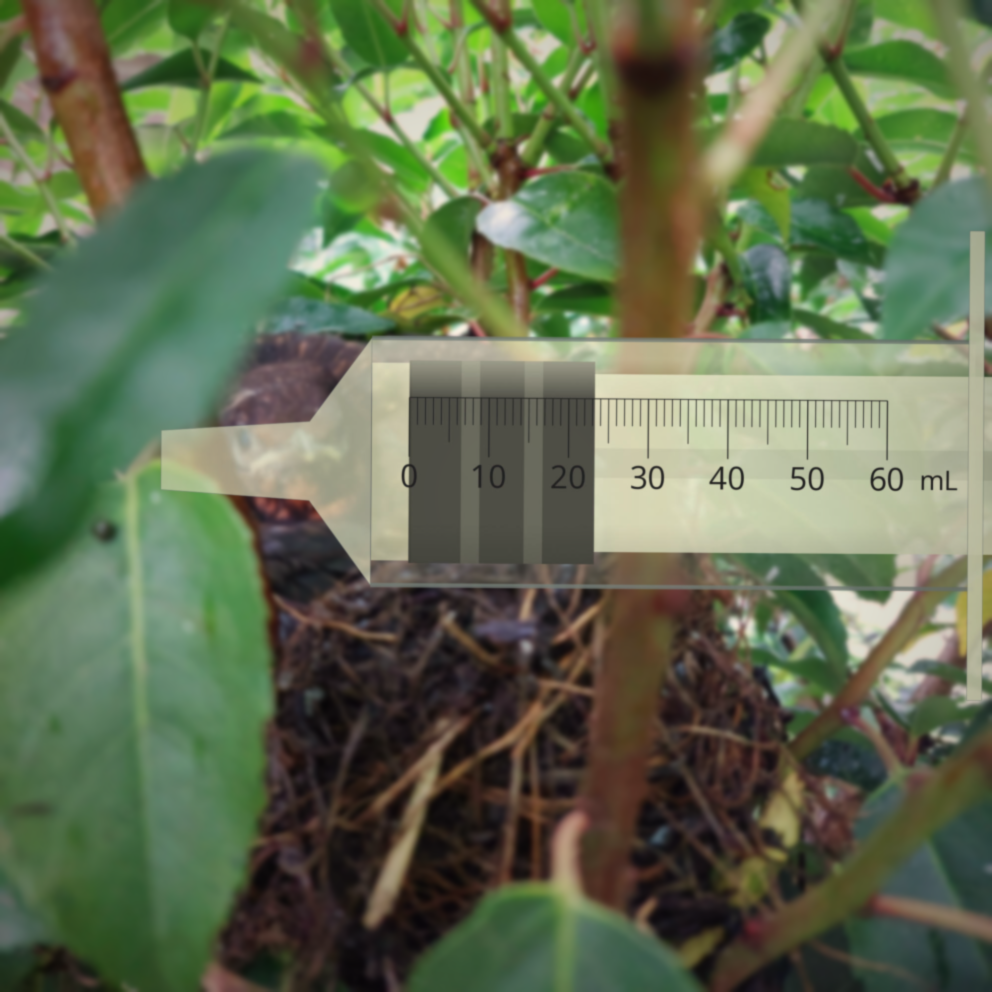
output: mL 0
